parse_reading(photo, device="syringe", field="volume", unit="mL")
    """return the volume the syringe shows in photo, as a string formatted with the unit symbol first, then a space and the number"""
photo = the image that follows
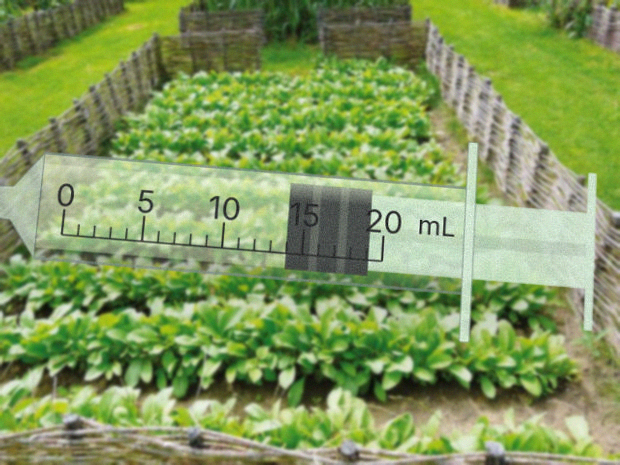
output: mL 14
